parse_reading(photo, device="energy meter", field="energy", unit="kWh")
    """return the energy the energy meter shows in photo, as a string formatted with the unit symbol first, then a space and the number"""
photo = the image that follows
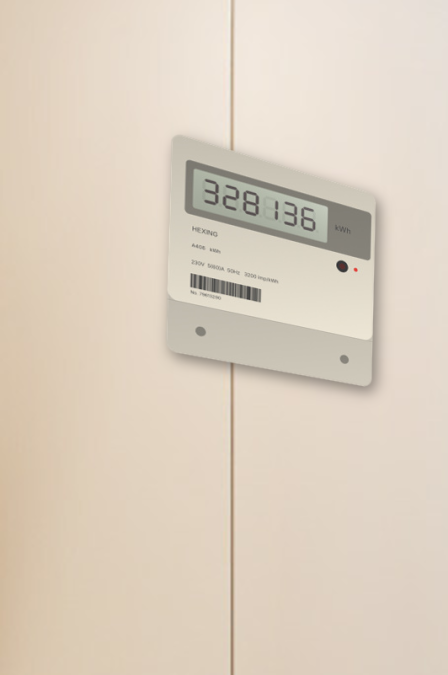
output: kWh 328136
